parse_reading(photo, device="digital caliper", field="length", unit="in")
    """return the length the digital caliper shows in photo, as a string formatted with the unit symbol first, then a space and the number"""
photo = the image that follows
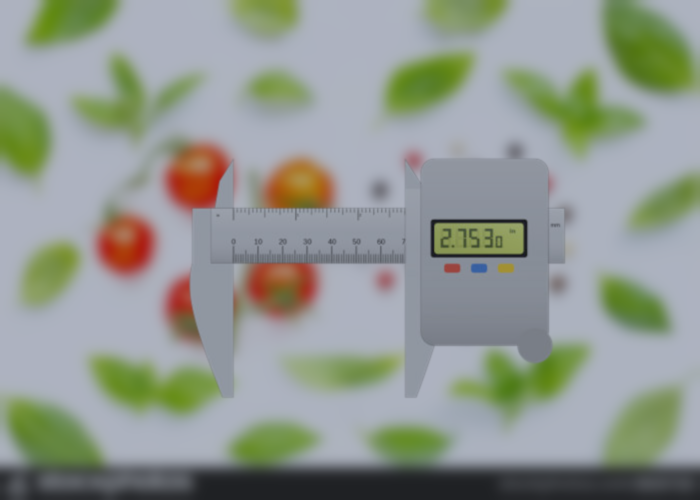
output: in 2.7530
